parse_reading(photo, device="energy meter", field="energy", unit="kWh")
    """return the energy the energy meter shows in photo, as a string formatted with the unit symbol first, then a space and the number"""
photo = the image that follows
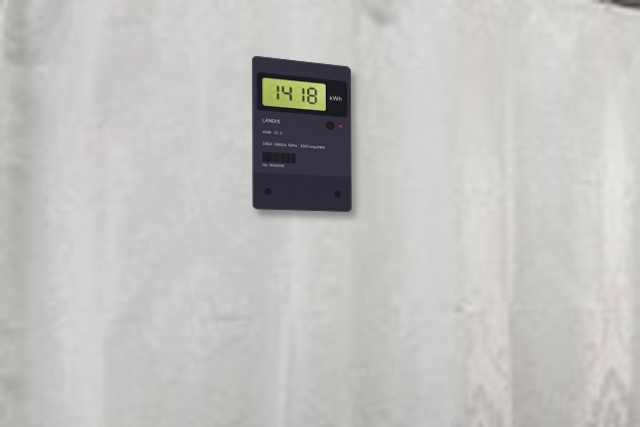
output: kWh 1418
